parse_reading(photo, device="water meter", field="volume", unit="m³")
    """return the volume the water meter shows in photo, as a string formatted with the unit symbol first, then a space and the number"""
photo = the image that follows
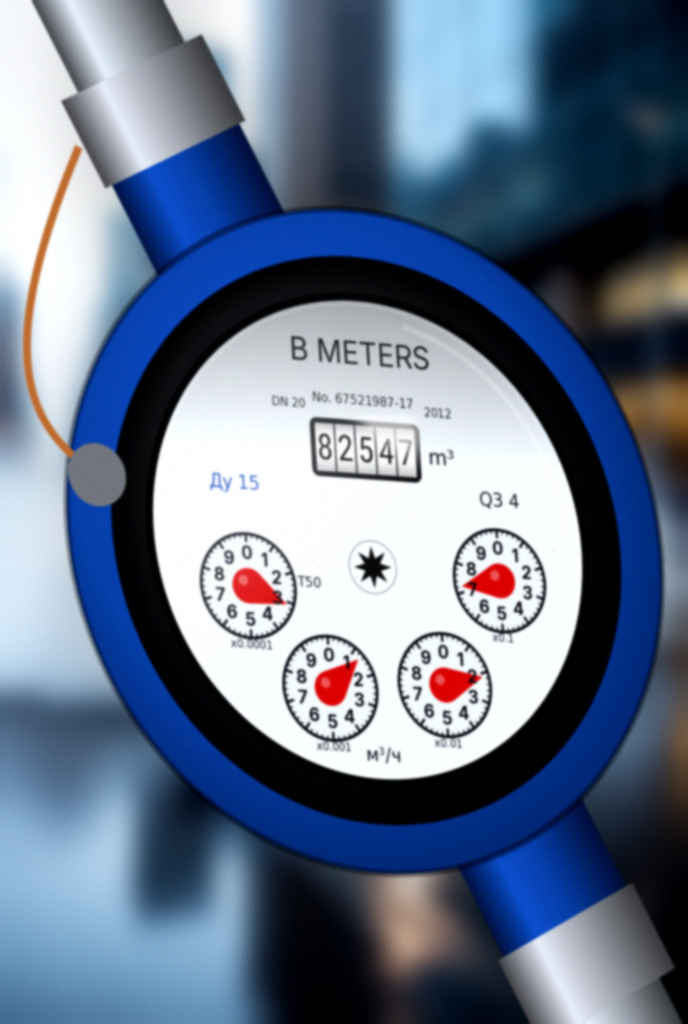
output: m³ 82547.7213
